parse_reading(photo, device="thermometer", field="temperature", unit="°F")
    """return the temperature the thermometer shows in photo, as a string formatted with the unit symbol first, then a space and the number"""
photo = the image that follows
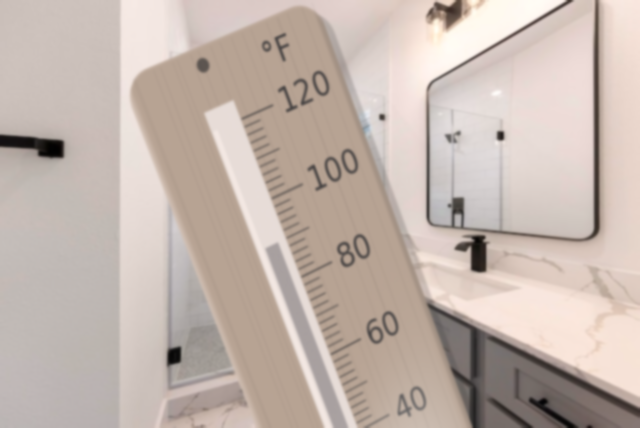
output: °F 90
